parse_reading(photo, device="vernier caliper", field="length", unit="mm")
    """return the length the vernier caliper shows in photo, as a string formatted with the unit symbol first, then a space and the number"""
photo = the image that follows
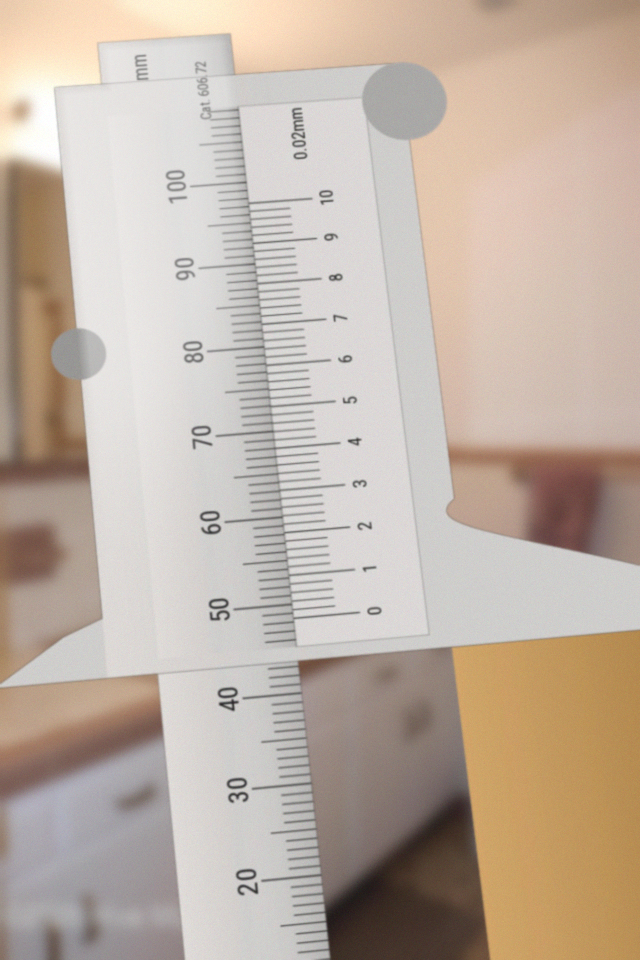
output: mm 48.4
